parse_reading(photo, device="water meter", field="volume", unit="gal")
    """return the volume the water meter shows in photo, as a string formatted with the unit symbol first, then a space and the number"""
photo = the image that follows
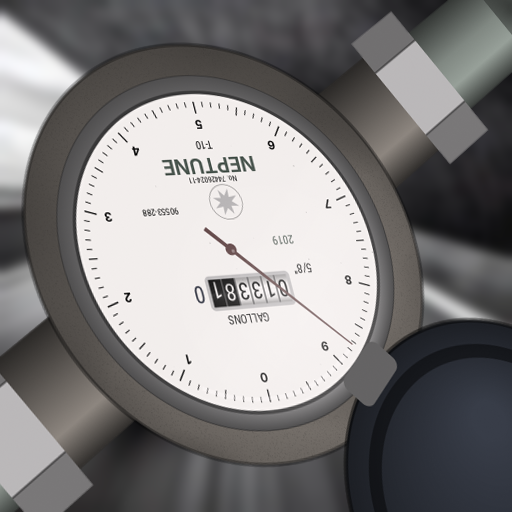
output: gal 133808.7
